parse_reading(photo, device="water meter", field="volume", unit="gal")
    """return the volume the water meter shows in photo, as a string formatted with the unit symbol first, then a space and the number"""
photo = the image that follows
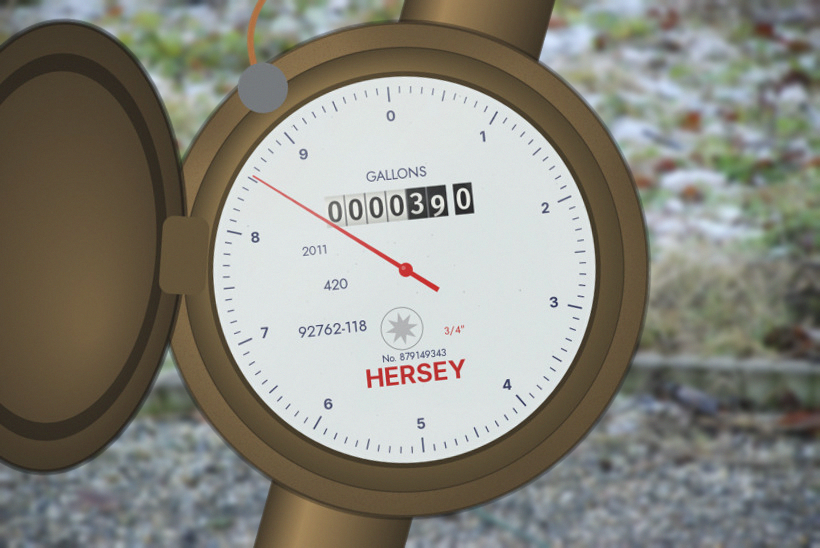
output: gal 388.5
